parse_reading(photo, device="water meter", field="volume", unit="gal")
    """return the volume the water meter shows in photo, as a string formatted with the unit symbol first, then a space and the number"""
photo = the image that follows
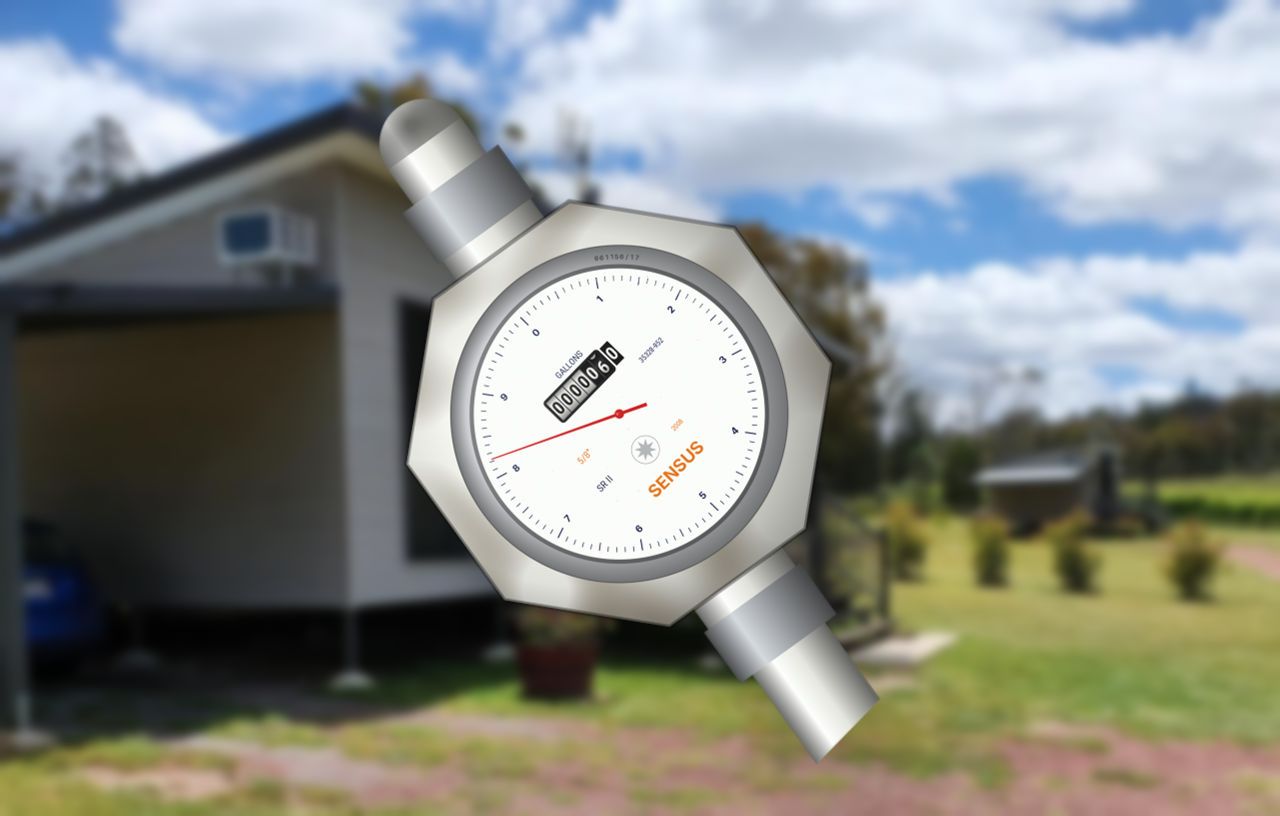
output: gal 58.2
